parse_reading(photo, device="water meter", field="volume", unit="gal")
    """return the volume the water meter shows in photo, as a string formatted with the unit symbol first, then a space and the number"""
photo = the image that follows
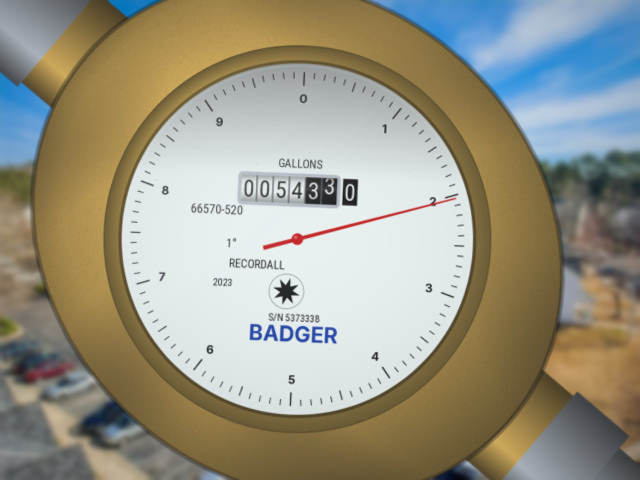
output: gal 54332.0
